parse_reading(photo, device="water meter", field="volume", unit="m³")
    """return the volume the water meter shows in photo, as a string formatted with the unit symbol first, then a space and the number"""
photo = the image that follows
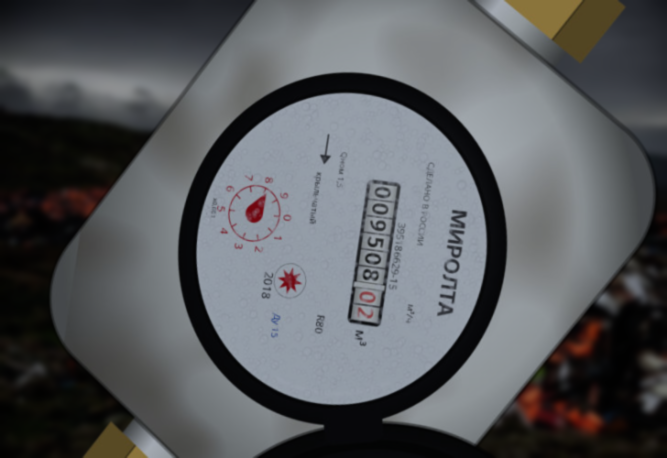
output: m³ 9508.028
